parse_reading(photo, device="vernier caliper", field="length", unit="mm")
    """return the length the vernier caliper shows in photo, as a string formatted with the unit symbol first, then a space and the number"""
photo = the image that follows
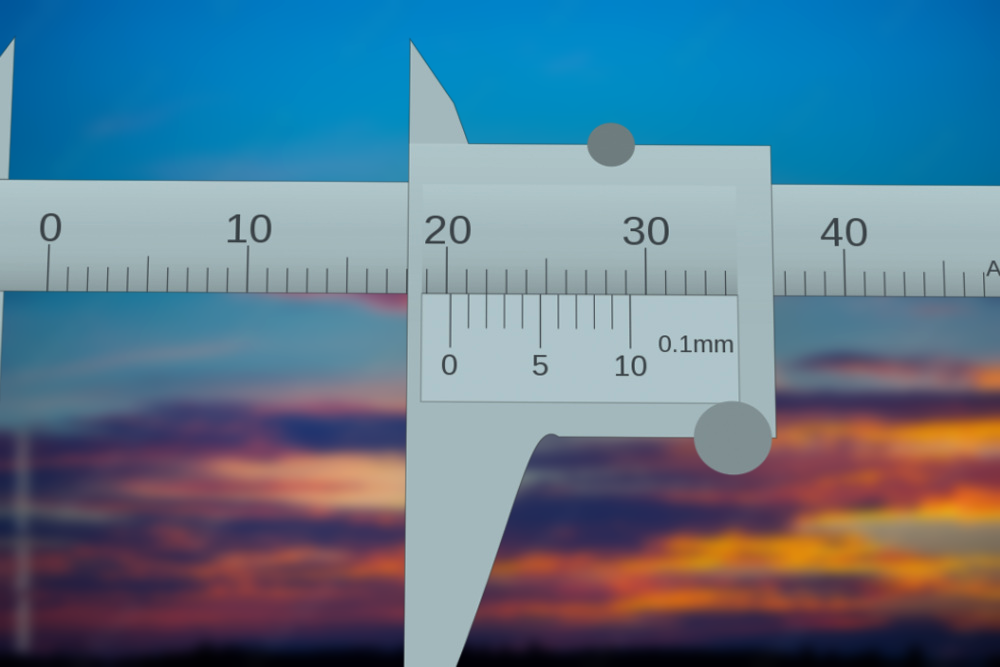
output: mm 20.2
